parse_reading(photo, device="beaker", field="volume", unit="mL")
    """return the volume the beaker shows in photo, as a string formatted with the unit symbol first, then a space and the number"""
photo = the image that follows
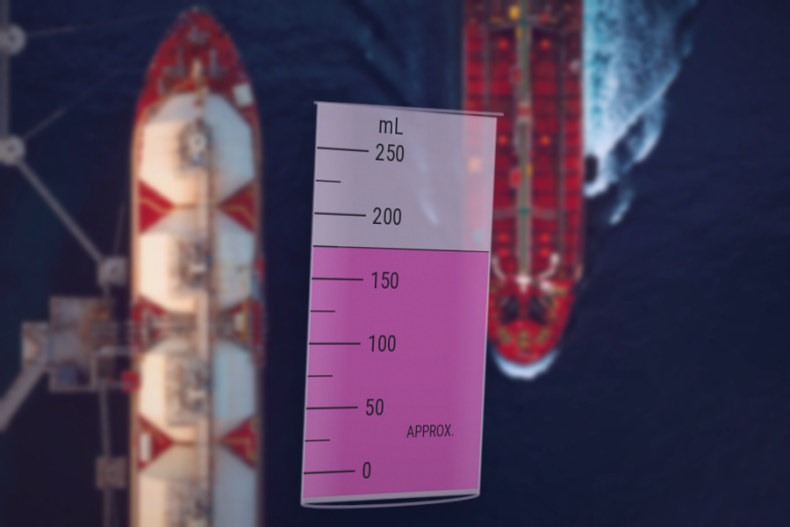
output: mL 175
